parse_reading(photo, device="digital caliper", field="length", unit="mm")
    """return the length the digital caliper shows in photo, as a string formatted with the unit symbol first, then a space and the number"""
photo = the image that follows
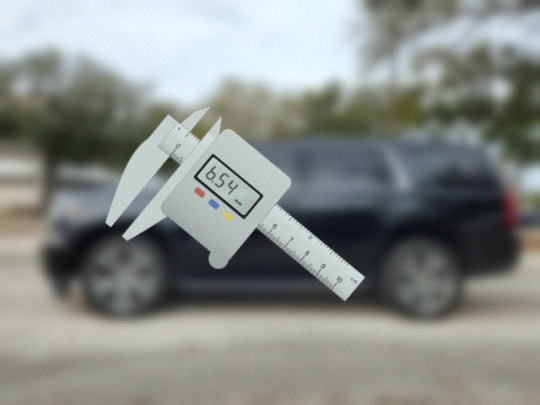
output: mm 6.54
